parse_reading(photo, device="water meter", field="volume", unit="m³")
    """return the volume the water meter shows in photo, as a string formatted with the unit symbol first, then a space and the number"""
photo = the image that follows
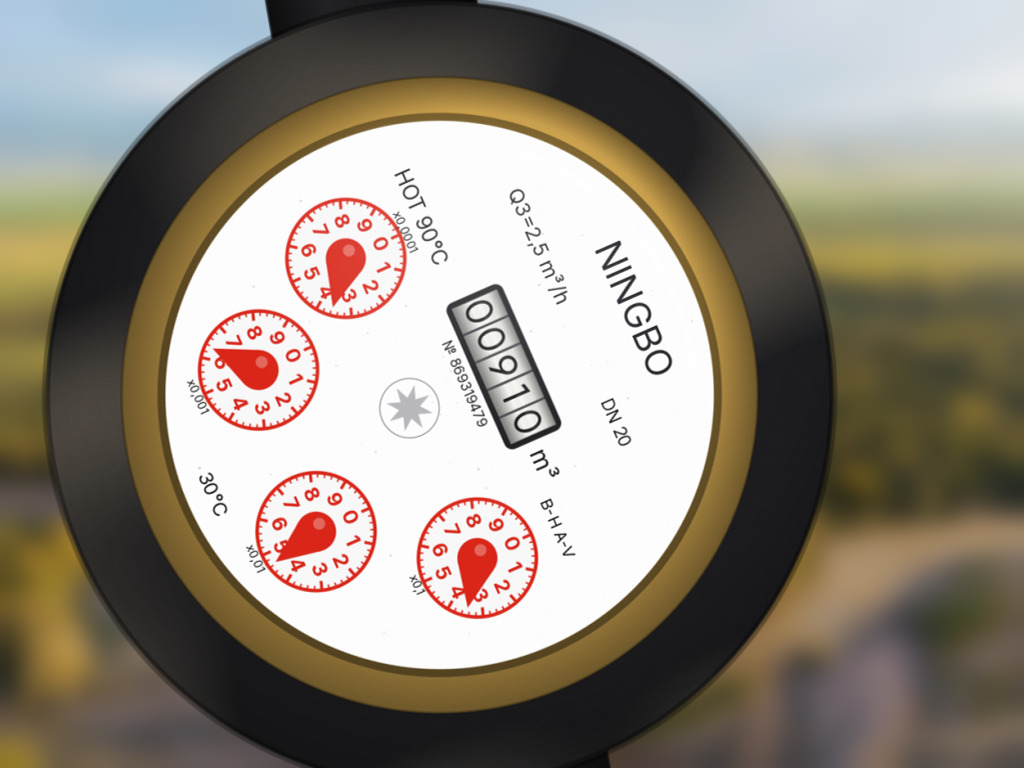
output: m³ 910.3463
